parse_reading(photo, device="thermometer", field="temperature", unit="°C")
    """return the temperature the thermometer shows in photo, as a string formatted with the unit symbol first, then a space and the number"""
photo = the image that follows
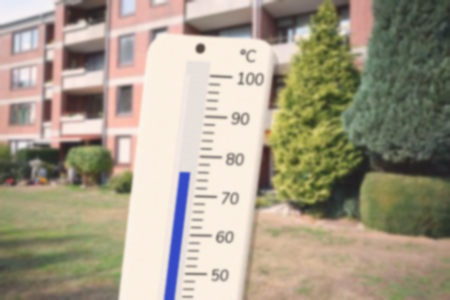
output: °C 76
